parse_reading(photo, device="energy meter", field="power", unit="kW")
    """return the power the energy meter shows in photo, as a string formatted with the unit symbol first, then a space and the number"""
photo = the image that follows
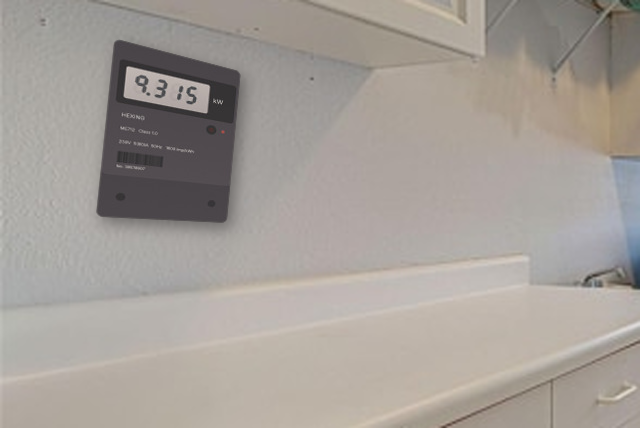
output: kW 9.315
